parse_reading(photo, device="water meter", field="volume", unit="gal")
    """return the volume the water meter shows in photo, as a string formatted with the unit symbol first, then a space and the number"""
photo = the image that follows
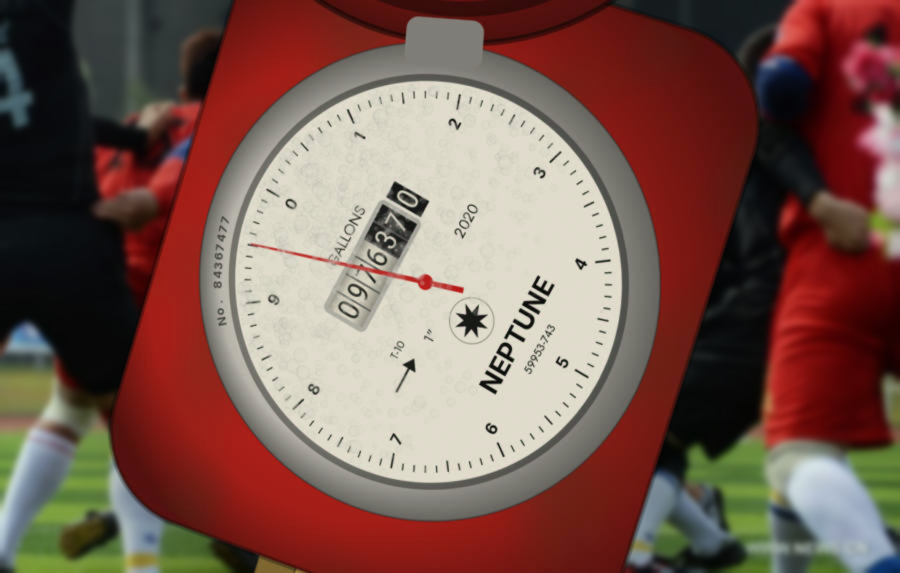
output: gal 976369.5
